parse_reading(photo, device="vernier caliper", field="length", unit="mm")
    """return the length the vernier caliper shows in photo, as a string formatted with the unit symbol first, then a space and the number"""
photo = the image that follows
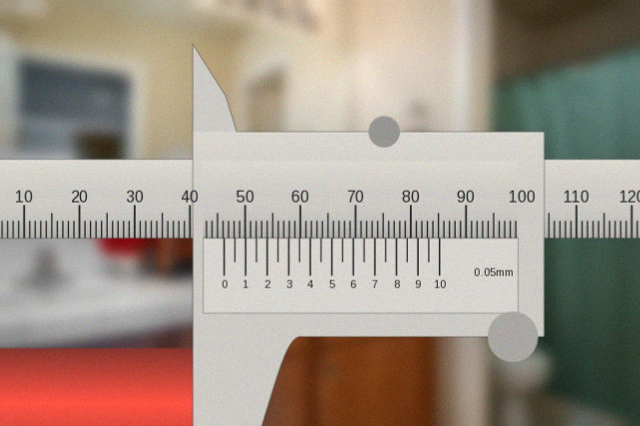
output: mm 46.2
